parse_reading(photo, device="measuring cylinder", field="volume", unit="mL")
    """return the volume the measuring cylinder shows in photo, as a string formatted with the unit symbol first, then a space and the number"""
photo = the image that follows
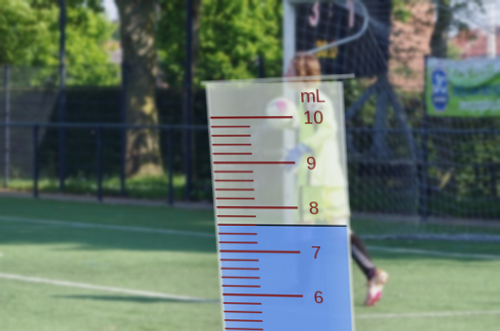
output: mL 7.6
